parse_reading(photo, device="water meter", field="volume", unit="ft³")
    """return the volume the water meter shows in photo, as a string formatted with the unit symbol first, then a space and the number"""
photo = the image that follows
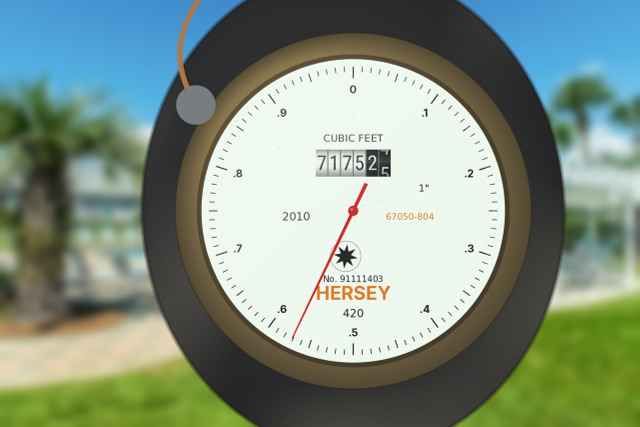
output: ft³ 717524.57
